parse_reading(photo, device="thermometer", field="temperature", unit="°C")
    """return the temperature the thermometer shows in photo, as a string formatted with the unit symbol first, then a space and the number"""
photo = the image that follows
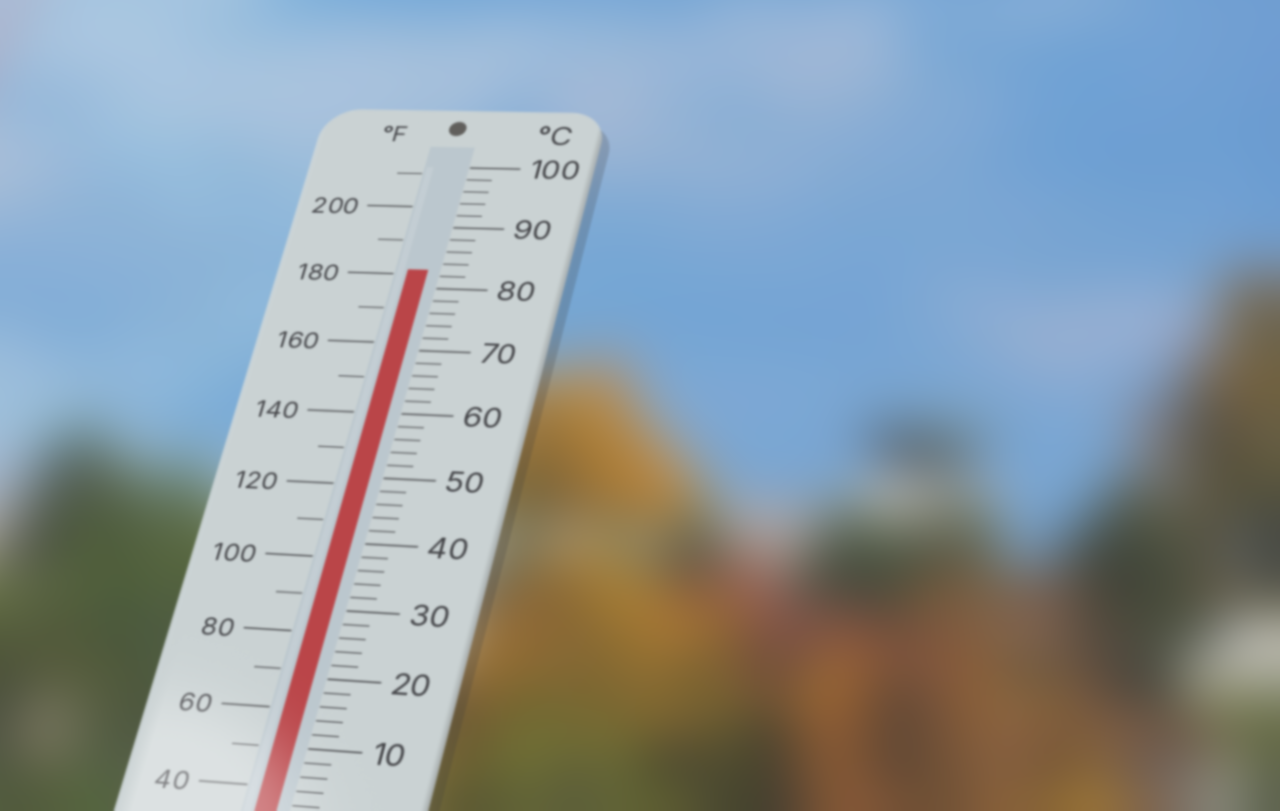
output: °C 83
